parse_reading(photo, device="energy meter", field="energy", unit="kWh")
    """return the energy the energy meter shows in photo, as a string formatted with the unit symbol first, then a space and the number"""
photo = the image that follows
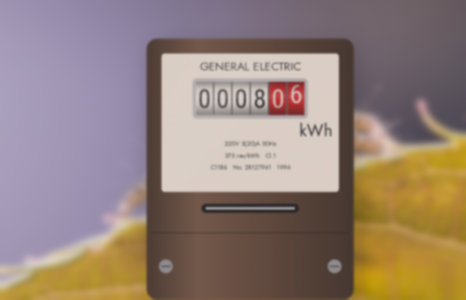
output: kWh 8.06
